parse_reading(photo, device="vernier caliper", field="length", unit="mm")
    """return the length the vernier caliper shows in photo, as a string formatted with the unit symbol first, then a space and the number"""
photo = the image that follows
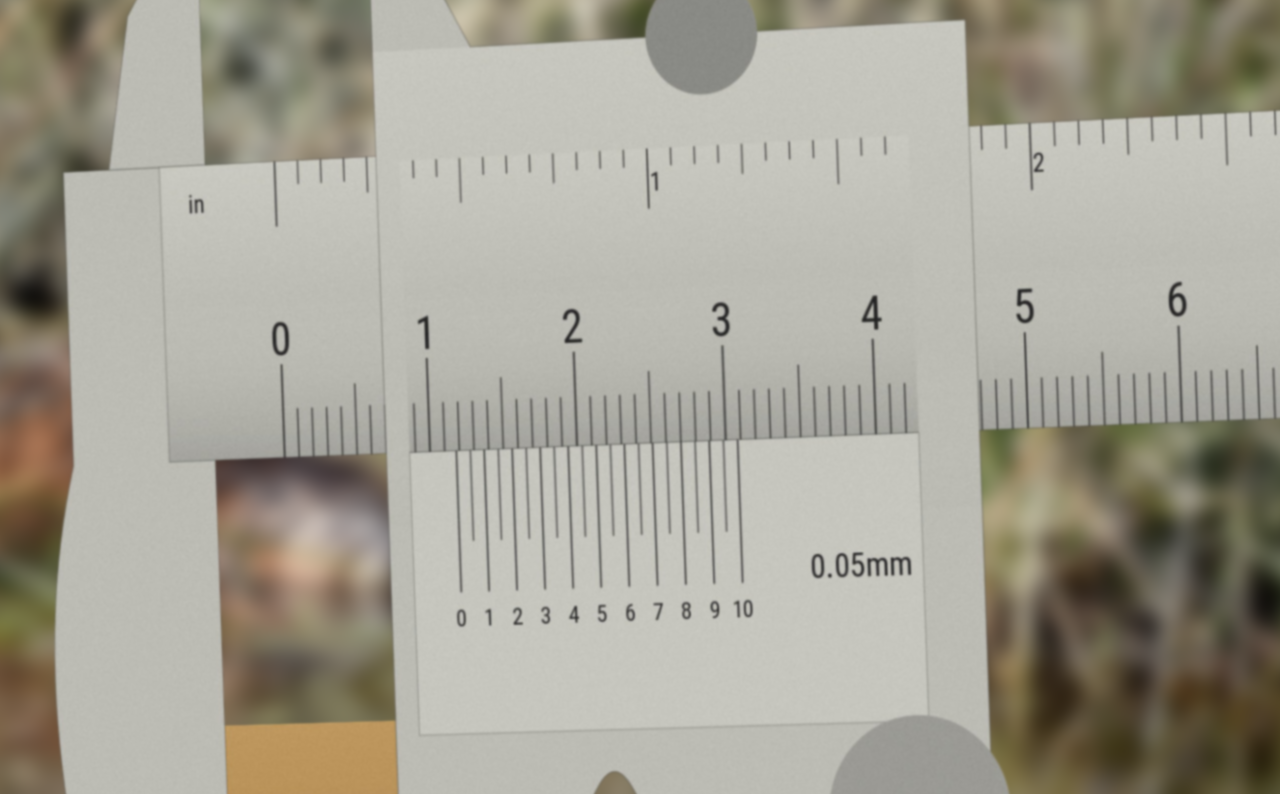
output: mm 11.8
